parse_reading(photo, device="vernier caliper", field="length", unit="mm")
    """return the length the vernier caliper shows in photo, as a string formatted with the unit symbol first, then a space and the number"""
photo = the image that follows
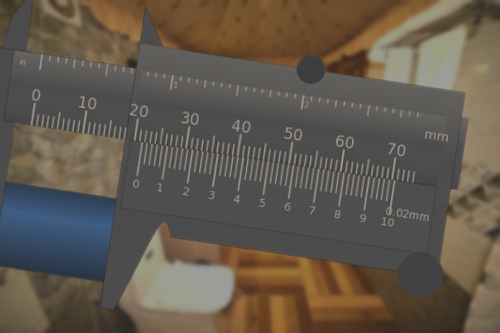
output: mm 21.5
